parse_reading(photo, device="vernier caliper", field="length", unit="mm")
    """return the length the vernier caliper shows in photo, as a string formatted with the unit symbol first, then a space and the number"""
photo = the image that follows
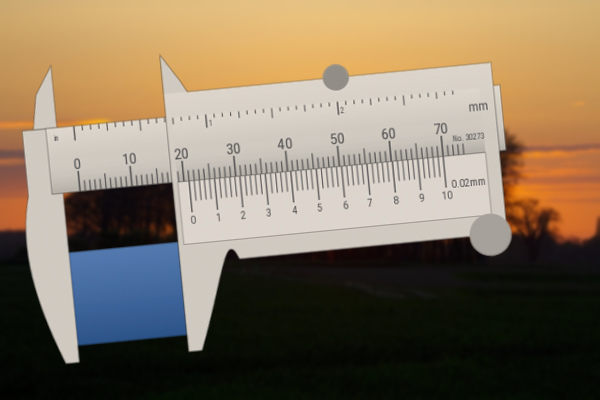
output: mm 21.0
